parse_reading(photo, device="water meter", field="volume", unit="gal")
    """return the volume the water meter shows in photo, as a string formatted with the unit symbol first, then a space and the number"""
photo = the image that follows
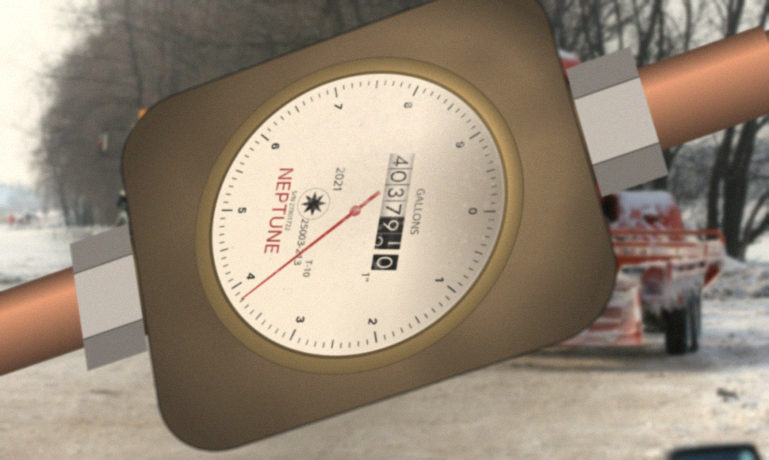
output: gal 4037913.8
